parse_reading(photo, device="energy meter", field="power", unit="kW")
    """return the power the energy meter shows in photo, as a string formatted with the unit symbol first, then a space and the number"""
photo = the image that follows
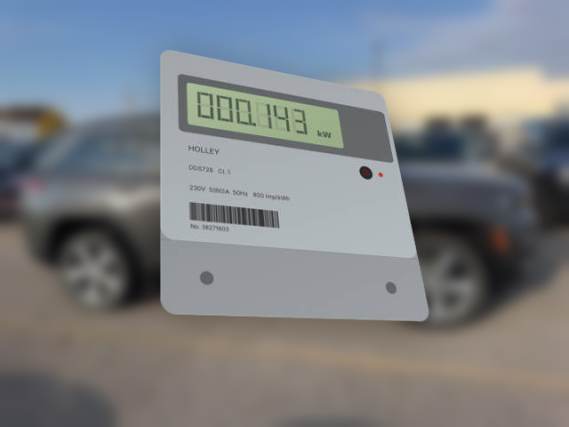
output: kW 0.143
